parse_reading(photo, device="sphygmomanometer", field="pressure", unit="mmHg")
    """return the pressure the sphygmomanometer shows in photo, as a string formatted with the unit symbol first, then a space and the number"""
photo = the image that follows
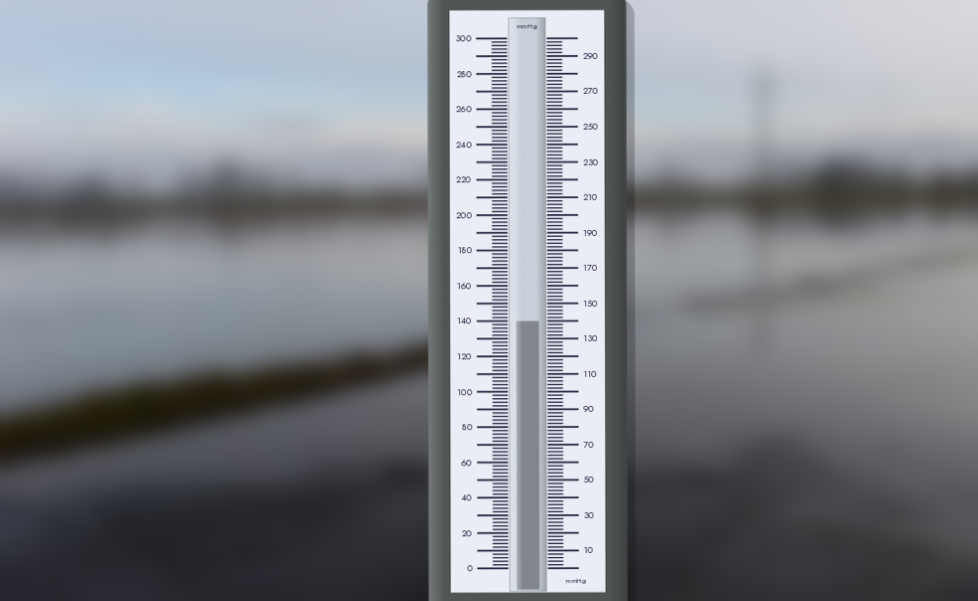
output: mmHg 140
